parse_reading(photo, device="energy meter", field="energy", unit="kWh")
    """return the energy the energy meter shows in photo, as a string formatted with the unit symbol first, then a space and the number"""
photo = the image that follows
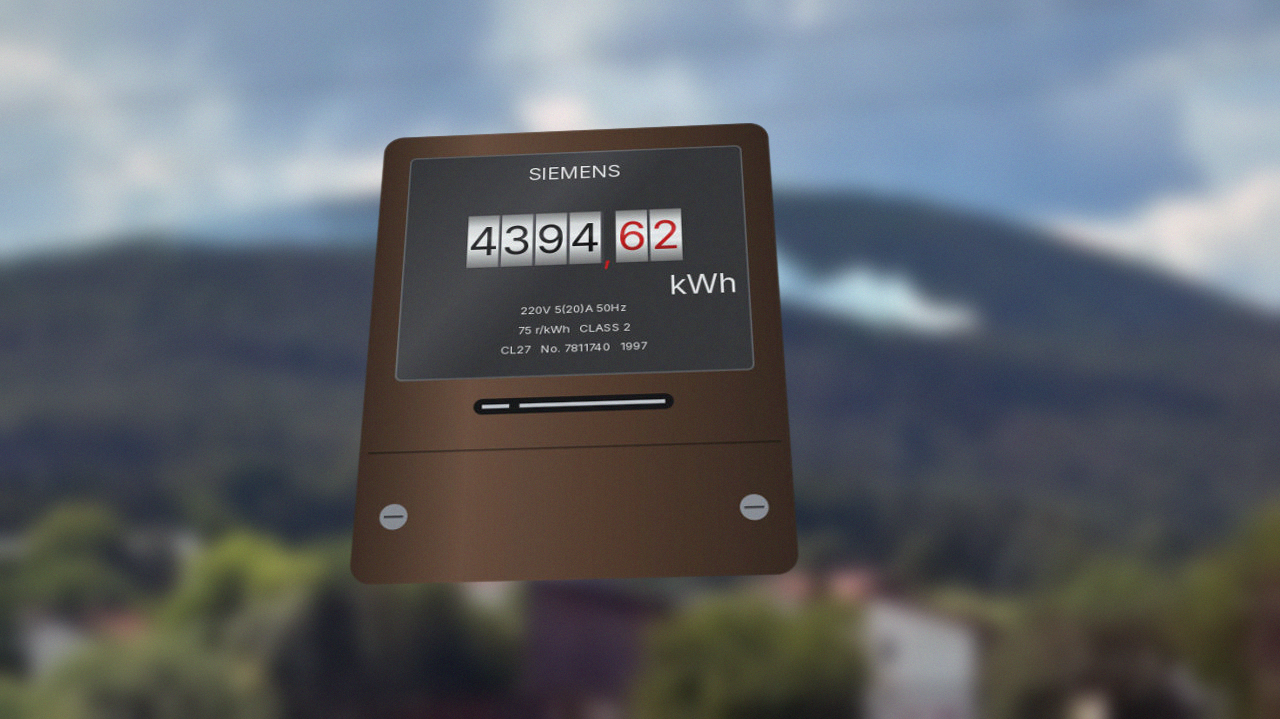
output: kWh 4394.62
